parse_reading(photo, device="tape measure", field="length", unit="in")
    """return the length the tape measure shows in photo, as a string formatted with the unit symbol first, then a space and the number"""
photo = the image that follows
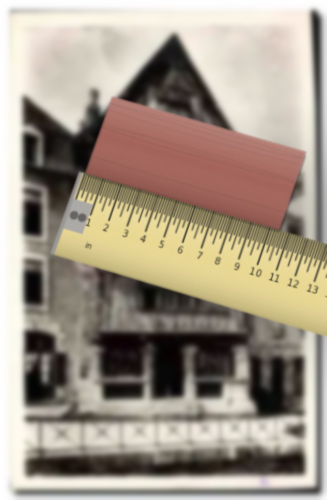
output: in 10.5
